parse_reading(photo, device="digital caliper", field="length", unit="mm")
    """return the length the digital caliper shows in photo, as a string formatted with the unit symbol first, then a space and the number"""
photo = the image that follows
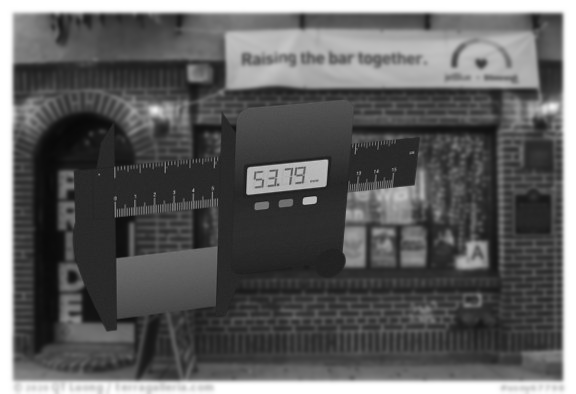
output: mm 53.79
